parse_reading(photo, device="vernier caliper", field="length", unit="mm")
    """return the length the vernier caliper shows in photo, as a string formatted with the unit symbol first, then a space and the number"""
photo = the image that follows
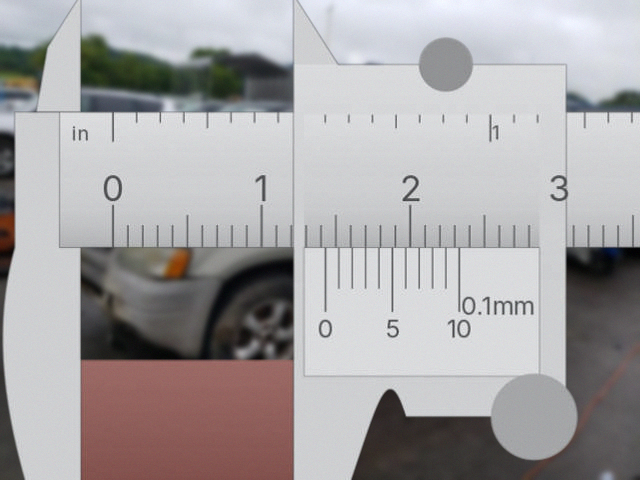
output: mm 14.3
